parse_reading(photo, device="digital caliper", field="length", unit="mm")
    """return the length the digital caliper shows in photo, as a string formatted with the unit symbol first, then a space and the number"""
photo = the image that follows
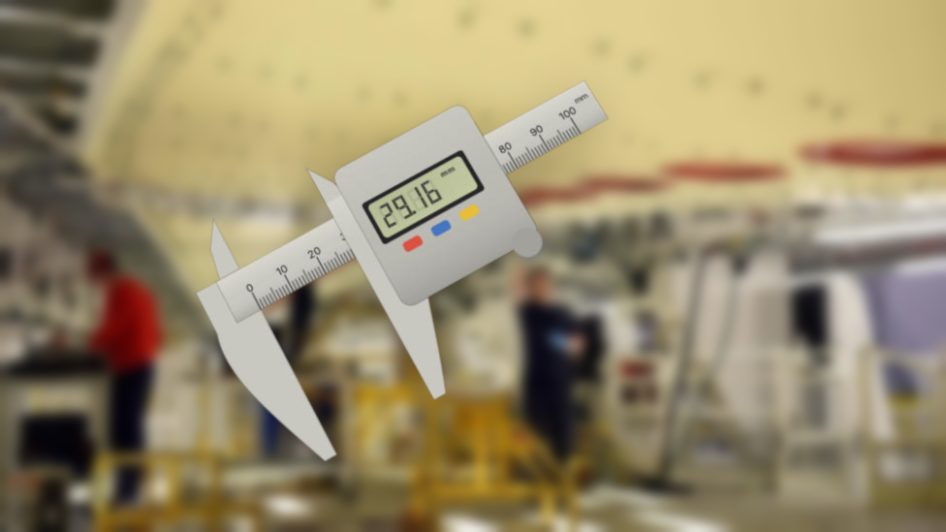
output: mm 29.16
